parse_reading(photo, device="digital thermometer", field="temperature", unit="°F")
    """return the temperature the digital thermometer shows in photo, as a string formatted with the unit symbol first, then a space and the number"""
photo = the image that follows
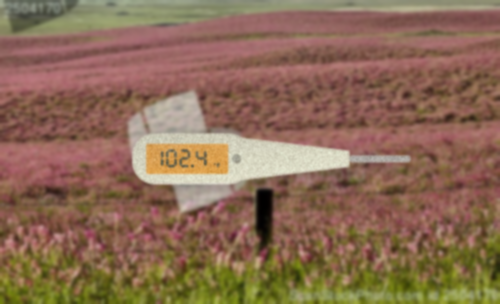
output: °F 102.4
